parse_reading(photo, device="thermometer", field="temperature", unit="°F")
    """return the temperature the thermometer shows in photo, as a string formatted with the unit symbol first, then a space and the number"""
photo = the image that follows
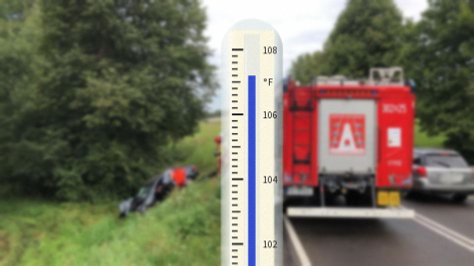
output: °F 107.2
